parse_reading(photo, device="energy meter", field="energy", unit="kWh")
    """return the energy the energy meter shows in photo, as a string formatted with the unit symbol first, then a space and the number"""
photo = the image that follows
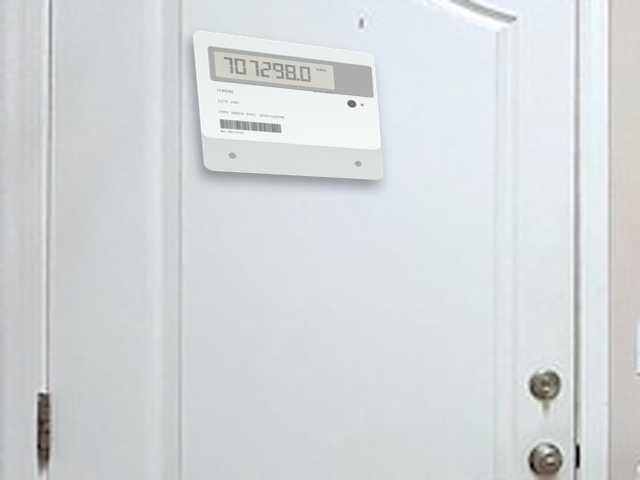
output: kWh 707298.0
